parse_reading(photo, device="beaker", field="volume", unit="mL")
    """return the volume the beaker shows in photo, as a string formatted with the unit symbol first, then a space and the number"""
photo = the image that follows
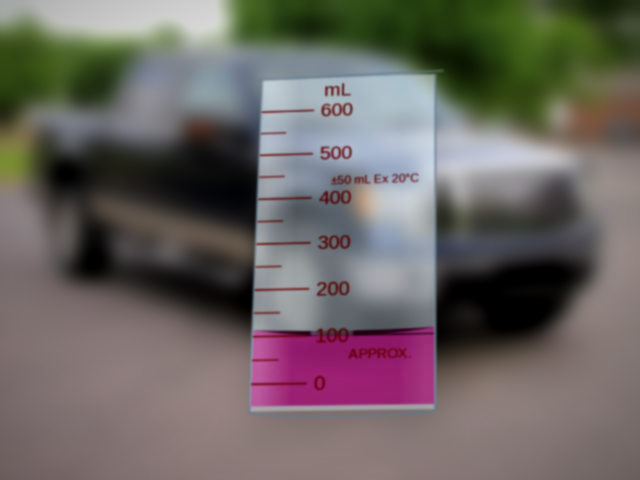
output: mL 100
